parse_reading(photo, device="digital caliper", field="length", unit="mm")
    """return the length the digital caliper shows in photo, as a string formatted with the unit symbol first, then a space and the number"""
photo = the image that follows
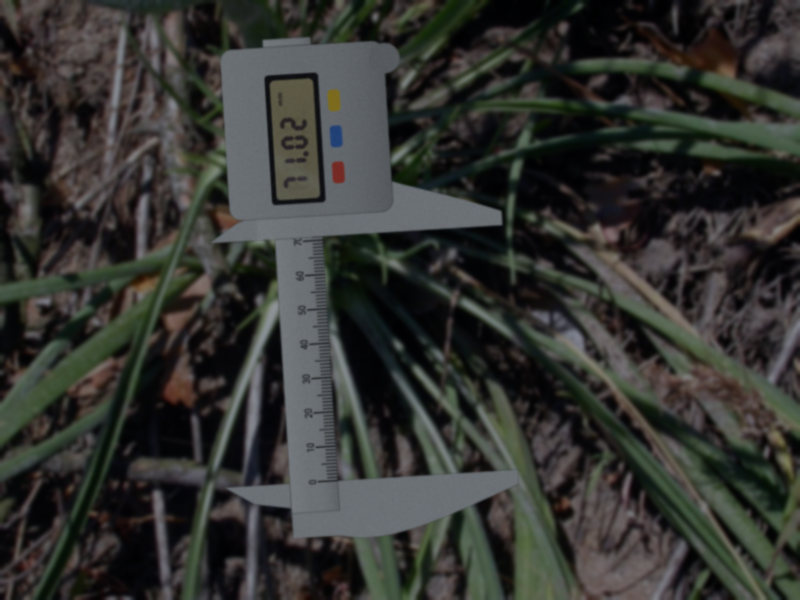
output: mm 71.02
